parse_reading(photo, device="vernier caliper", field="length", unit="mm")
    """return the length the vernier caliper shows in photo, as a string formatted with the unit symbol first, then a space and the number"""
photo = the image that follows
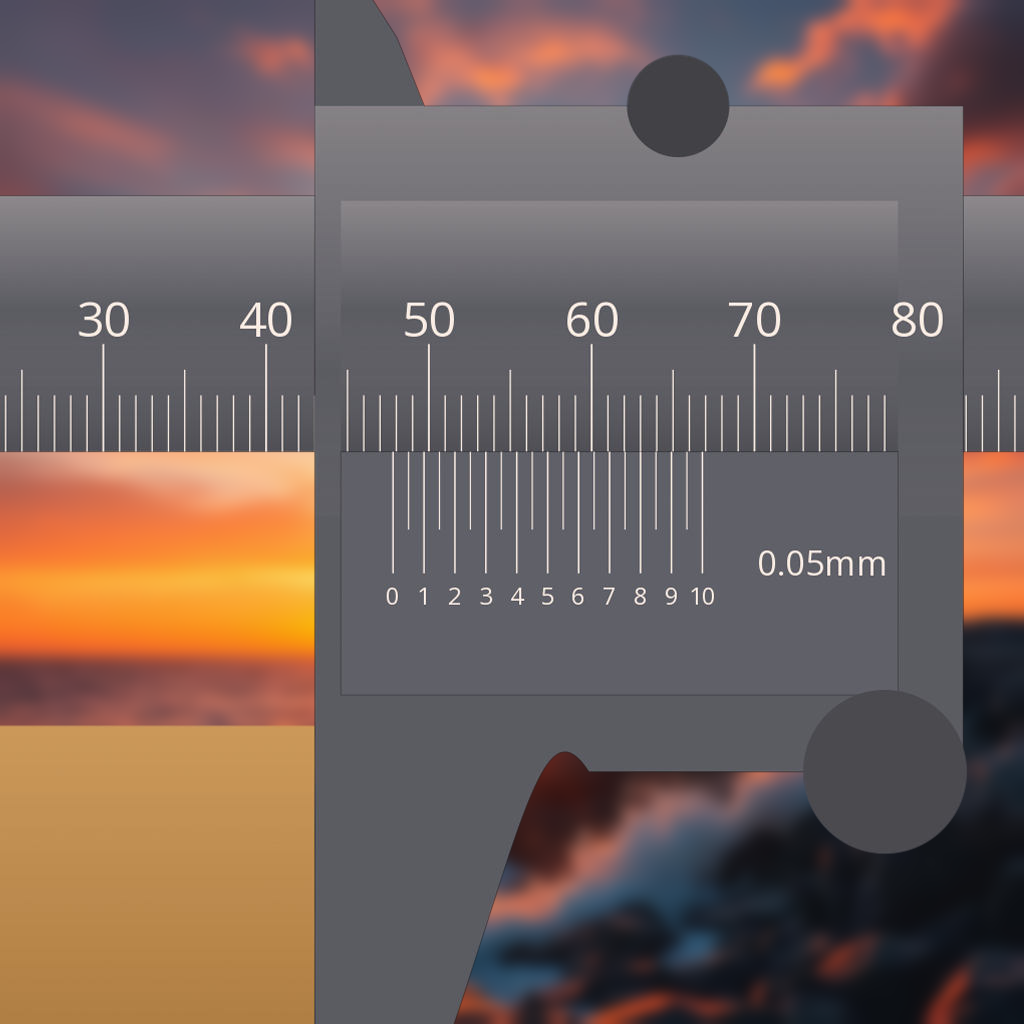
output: mm 47.8
